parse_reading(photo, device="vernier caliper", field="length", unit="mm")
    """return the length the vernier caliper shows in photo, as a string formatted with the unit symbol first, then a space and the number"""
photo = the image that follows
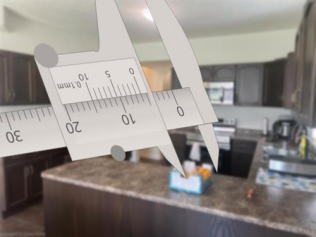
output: mm 6.0
